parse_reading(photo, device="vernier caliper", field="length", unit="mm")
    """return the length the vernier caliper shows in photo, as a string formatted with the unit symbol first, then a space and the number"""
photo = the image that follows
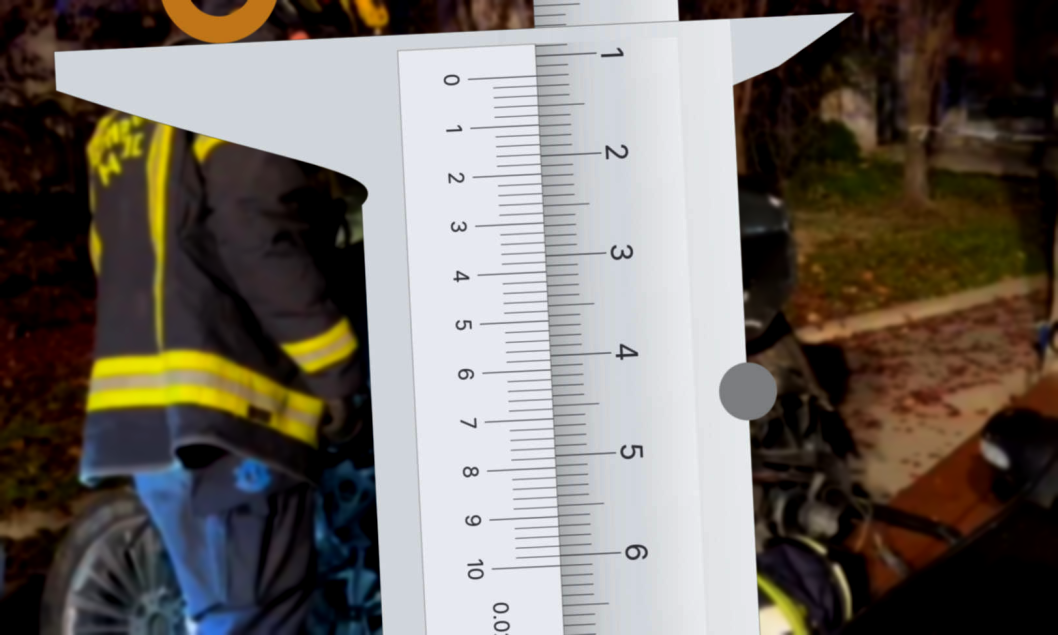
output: mm 12.0
